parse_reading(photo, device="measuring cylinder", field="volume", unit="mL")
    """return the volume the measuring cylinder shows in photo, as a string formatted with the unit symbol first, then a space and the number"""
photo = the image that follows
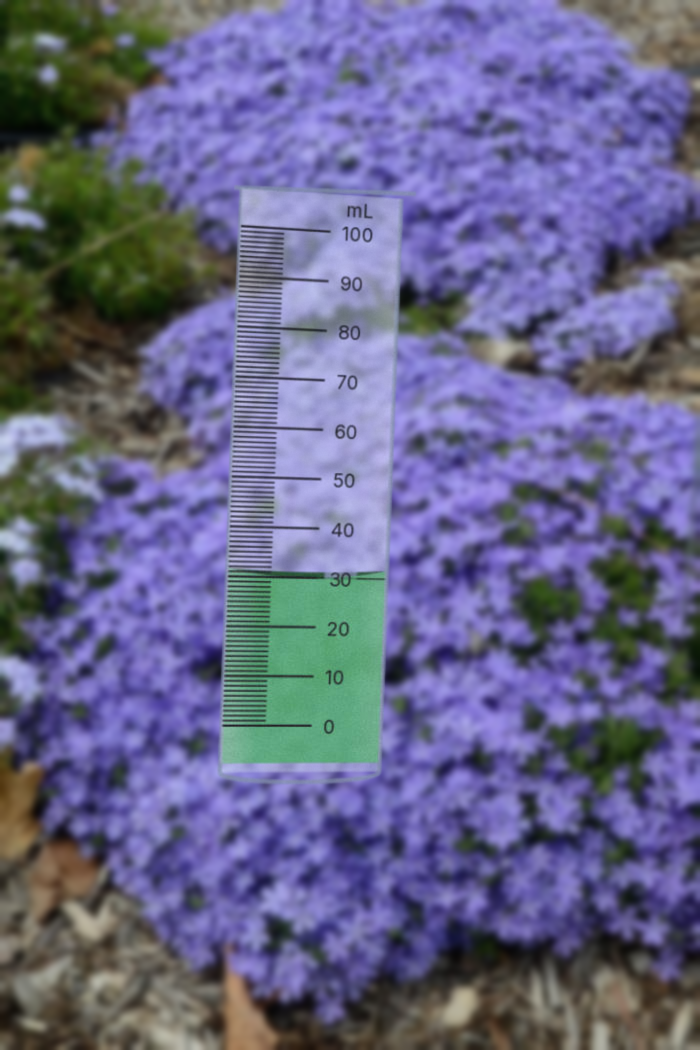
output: mL 30
